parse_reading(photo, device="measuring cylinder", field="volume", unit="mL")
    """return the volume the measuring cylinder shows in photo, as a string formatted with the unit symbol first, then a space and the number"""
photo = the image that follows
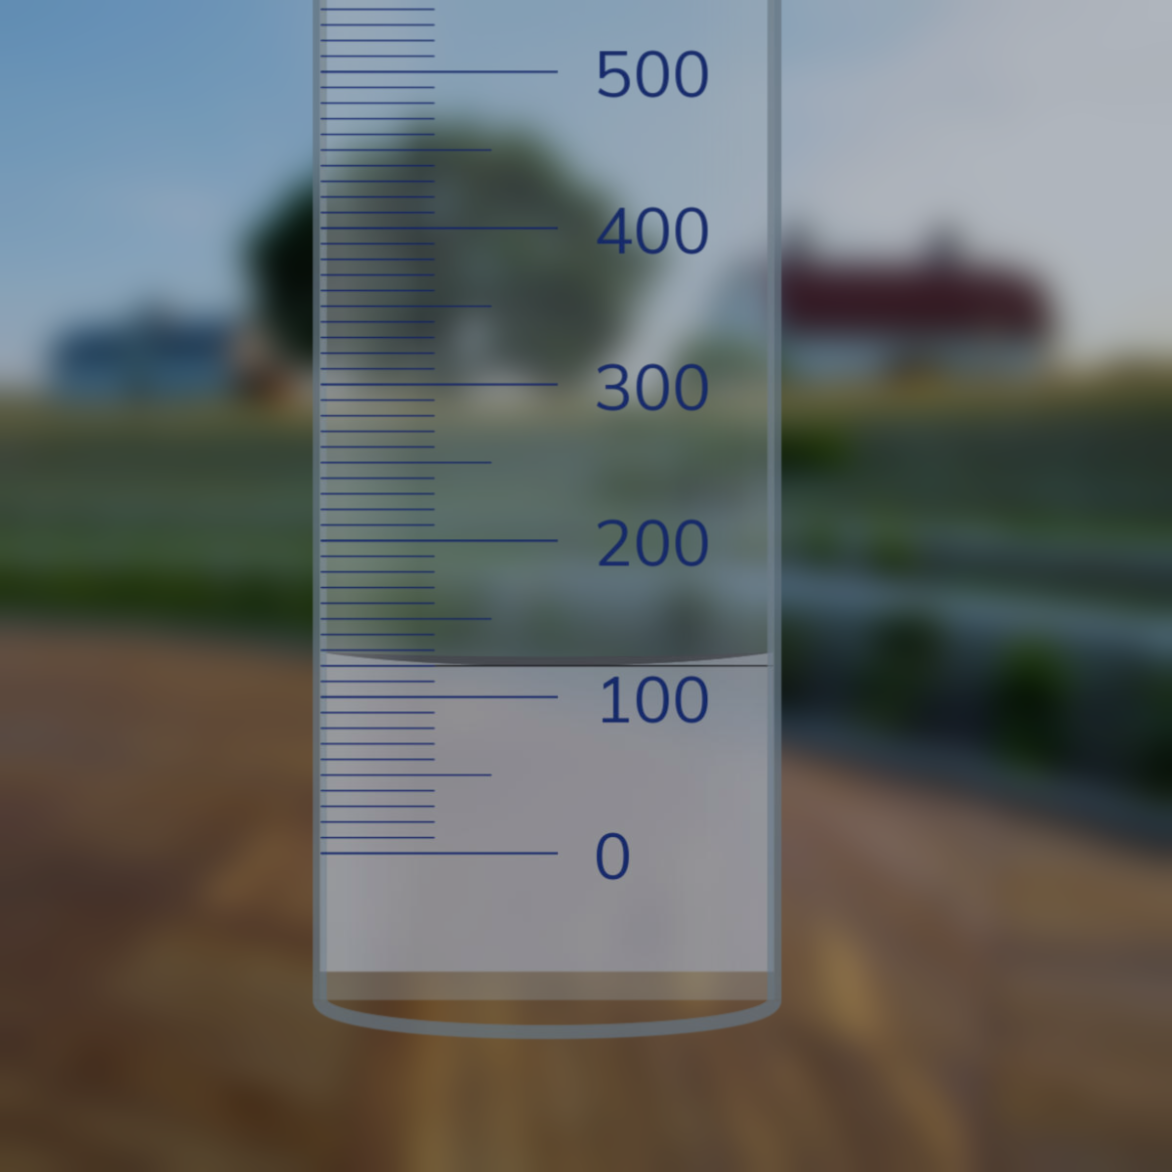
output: mL 120
